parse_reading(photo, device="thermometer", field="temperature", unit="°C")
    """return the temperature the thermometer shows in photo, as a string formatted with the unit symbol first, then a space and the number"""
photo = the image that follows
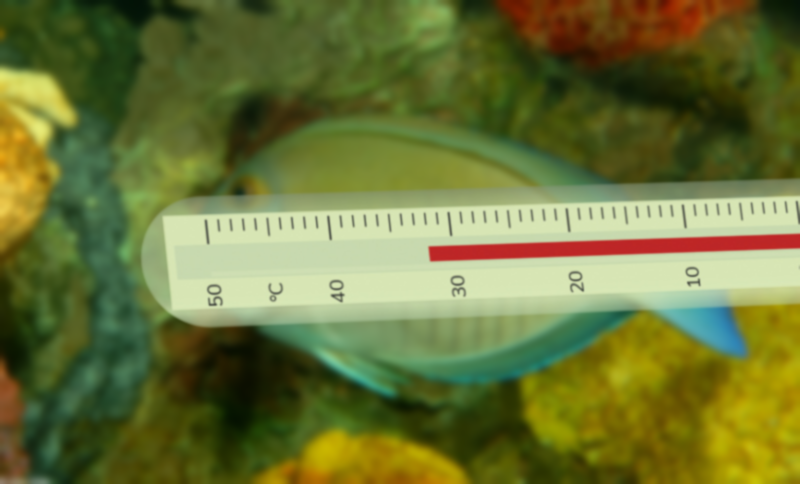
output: °C 32
